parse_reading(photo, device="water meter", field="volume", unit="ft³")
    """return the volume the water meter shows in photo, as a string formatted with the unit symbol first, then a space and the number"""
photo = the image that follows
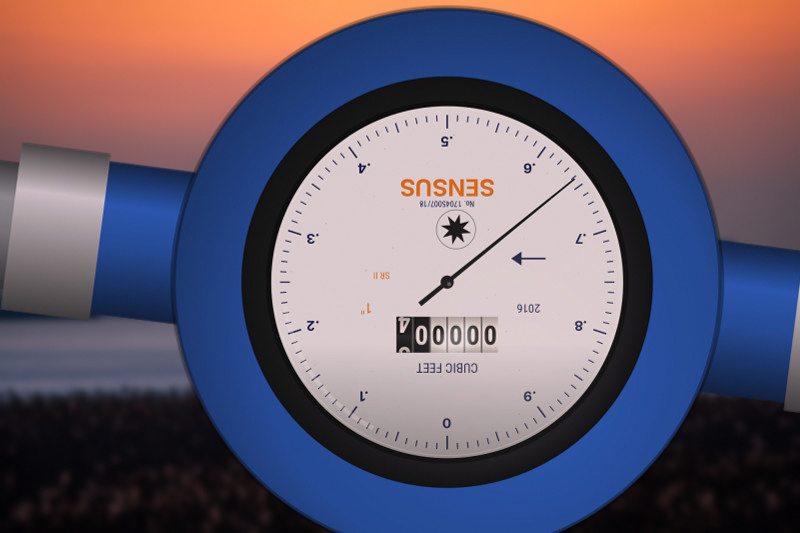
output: ft³ 3.64
